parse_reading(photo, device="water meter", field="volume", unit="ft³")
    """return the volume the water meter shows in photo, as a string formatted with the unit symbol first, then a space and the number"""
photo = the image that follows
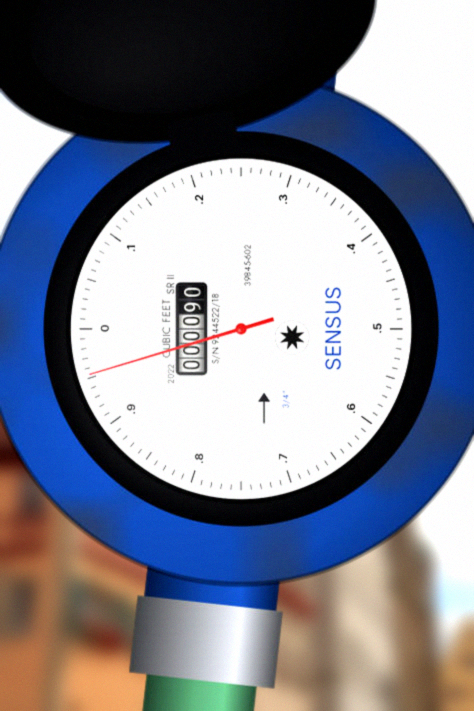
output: ft³ 89.95
